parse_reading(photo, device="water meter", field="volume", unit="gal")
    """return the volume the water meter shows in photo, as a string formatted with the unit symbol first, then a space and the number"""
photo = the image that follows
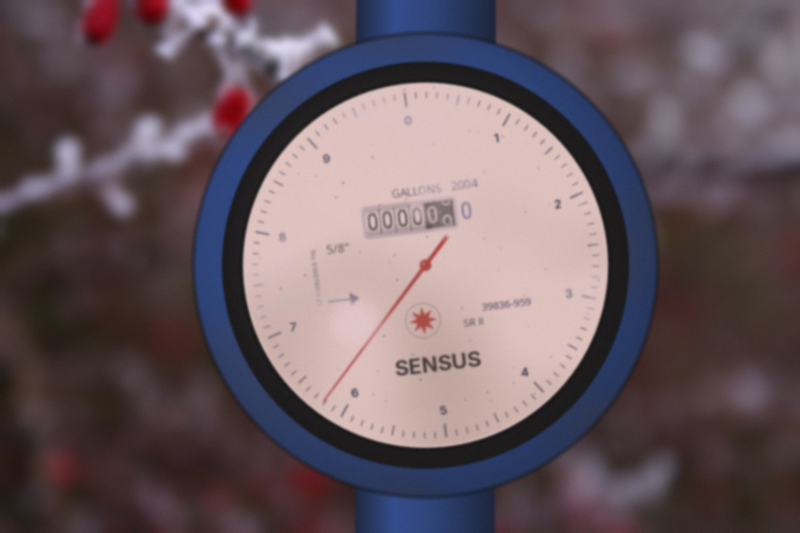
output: gal 86.2
